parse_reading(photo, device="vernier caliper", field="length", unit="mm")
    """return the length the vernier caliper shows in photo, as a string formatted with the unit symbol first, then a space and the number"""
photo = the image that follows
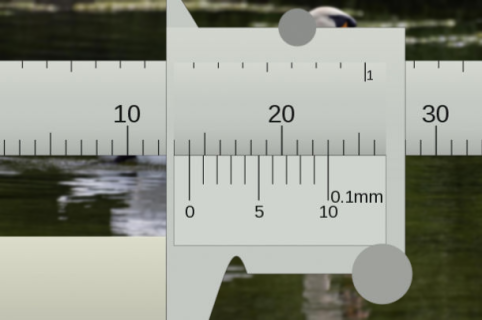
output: mm 14.0
